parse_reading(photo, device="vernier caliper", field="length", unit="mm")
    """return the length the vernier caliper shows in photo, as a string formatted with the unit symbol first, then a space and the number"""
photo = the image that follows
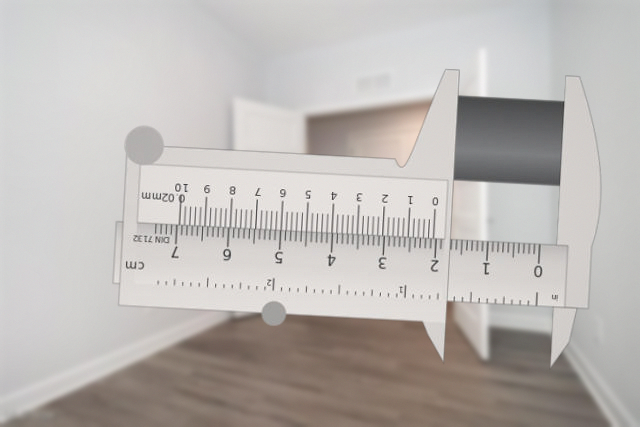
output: mm 20.5
